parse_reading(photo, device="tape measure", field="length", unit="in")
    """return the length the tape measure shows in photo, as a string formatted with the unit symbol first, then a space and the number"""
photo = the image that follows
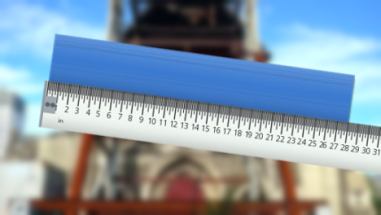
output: in 28
